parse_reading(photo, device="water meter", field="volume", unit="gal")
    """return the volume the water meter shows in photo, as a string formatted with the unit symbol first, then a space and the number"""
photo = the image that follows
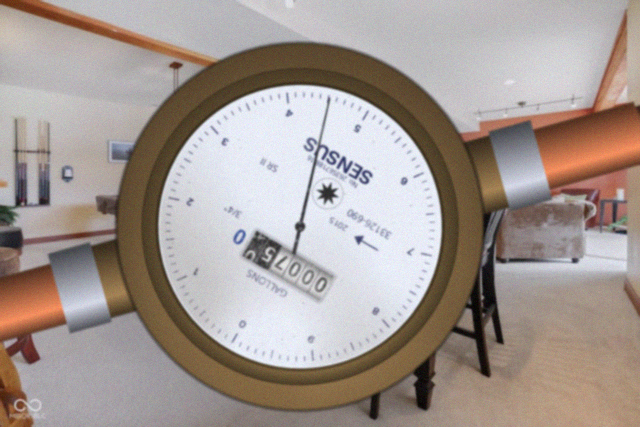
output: gal 7504.5
